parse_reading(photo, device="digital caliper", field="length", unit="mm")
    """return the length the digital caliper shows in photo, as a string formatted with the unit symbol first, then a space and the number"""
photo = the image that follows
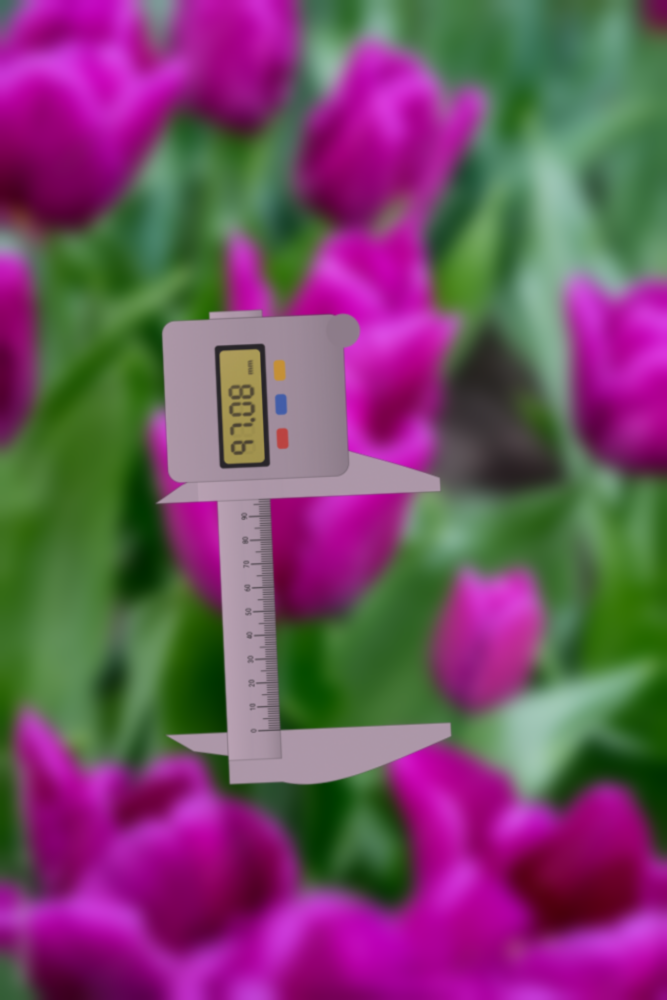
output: mm 97.08
